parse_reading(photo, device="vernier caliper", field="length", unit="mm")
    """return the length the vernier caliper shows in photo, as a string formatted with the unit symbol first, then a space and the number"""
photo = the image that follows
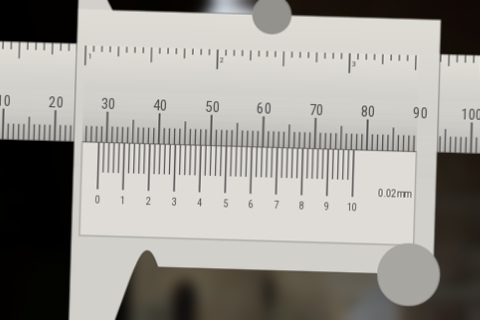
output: mm 28.5
